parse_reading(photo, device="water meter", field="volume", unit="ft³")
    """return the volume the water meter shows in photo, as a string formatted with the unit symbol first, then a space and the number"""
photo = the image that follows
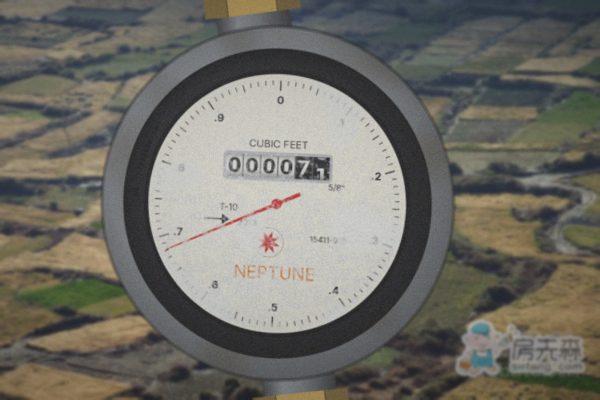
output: ft³ 70.68
